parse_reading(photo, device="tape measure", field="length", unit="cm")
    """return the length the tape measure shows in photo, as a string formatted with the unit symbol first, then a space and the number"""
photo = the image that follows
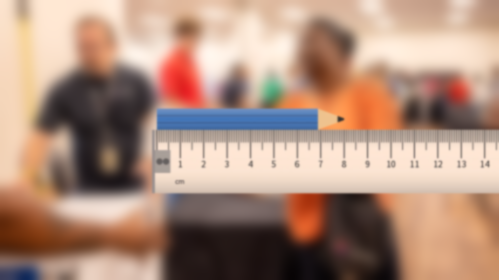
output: cm 8
